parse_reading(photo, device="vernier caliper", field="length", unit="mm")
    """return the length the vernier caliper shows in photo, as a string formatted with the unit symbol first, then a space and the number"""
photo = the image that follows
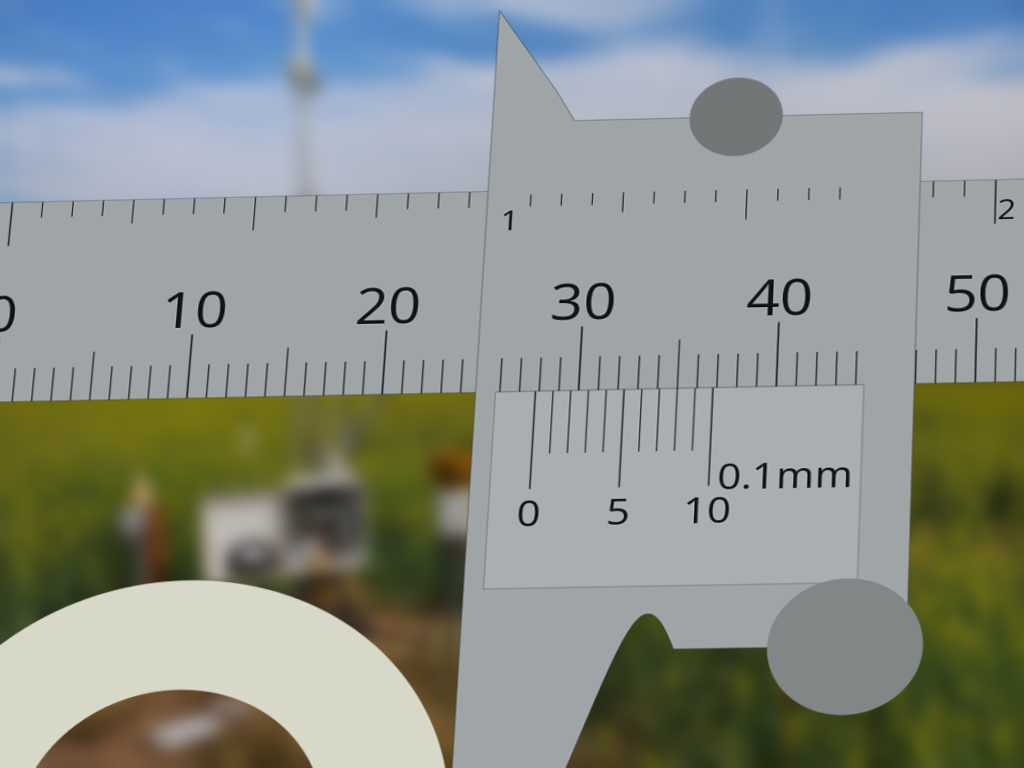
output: mm 27.8
